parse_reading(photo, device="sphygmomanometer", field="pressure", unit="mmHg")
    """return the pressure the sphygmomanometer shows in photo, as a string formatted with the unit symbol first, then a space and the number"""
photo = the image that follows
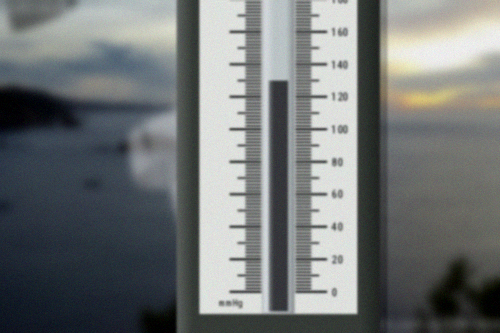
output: mmHg 130
